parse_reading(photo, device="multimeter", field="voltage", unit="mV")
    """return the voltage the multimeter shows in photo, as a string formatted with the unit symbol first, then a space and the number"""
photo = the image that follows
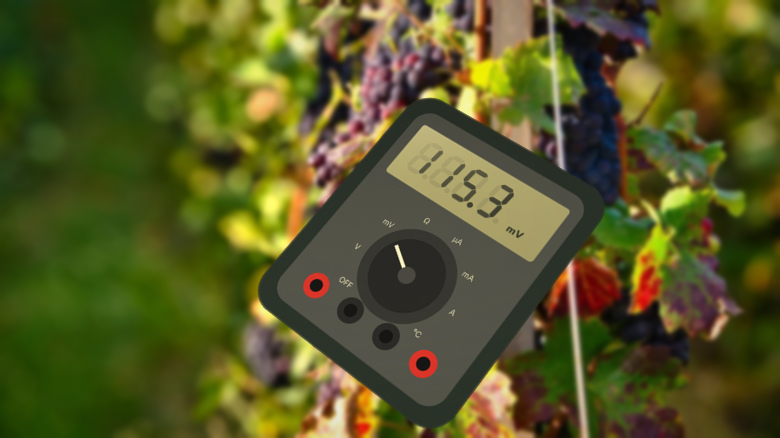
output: mV 115.3
